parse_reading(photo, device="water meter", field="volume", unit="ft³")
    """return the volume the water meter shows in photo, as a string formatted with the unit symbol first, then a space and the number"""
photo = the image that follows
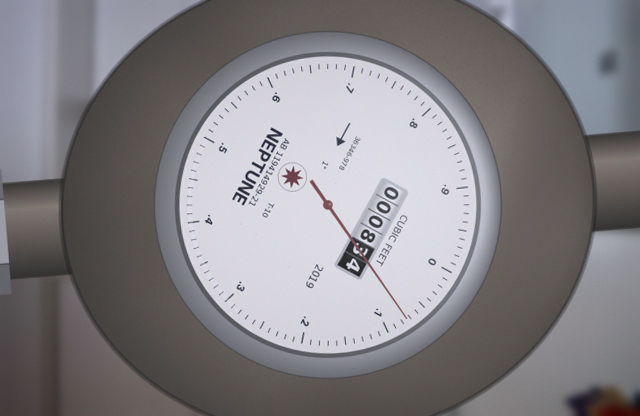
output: ft³ 834.07
